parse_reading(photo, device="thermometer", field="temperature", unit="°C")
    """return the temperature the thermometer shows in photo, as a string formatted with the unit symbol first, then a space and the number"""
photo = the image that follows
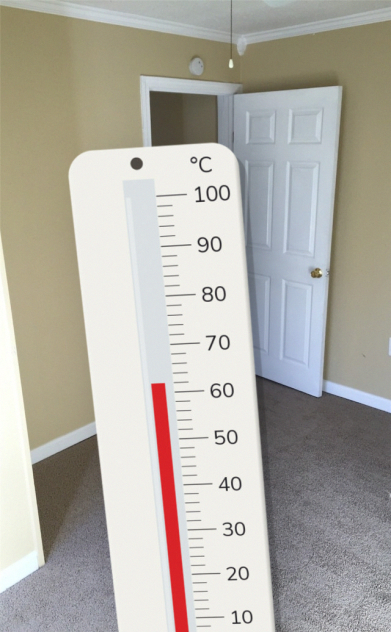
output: °C 62
